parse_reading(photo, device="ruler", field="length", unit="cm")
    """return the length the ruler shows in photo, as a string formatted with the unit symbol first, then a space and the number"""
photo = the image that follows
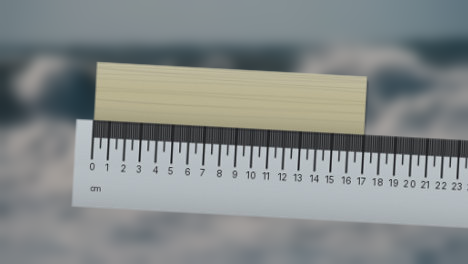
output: cm 17
